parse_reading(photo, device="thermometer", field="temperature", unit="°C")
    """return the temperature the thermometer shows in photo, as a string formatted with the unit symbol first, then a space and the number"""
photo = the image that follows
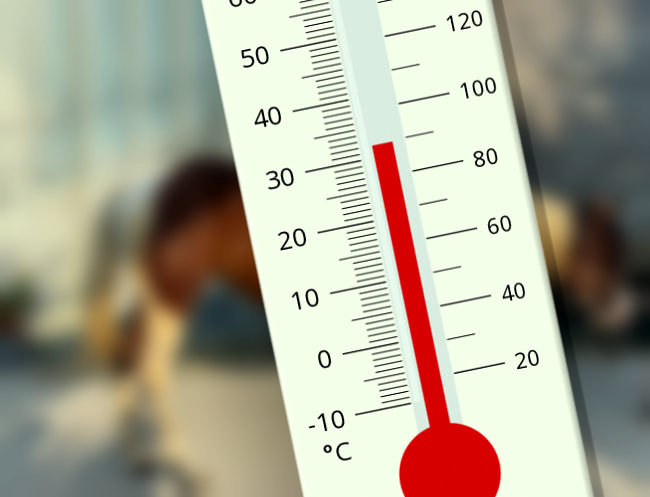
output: °C 32
